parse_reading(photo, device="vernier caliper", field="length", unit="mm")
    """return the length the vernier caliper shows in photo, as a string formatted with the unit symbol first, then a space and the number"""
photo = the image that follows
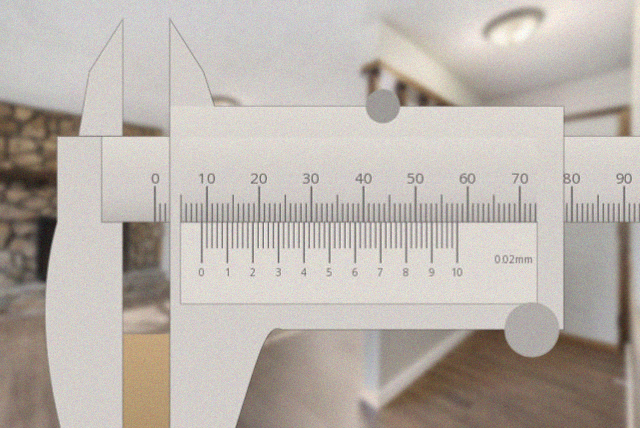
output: mm 9.0
